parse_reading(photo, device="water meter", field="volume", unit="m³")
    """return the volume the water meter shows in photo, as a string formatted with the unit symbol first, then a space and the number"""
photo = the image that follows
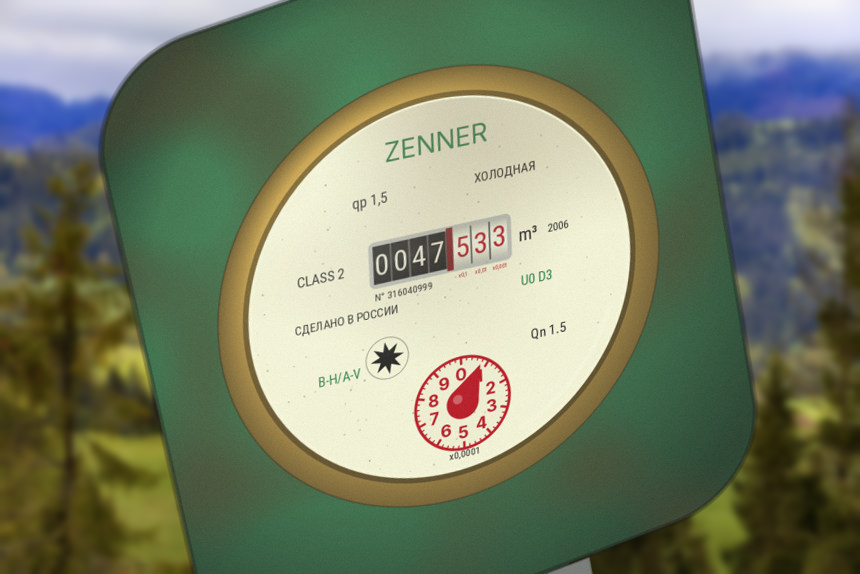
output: m³ 47.5330
